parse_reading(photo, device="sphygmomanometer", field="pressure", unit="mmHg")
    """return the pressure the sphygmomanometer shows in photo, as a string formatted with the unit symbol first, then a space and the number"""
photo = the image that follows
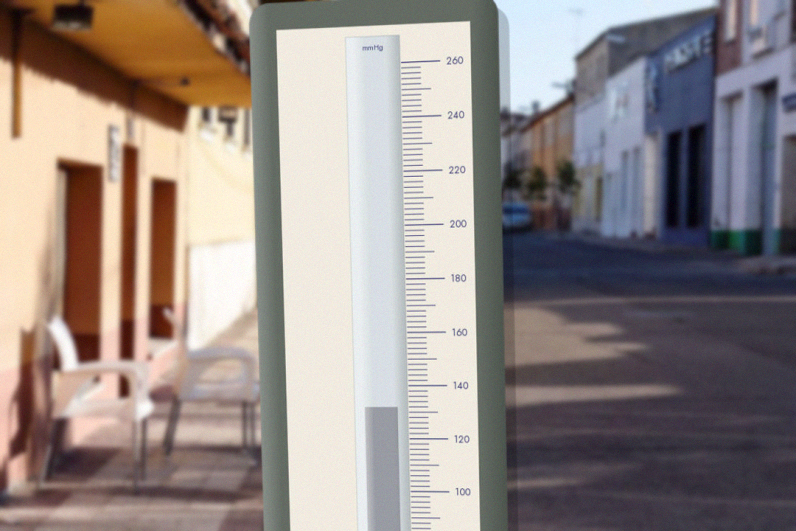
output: mmHg 132
